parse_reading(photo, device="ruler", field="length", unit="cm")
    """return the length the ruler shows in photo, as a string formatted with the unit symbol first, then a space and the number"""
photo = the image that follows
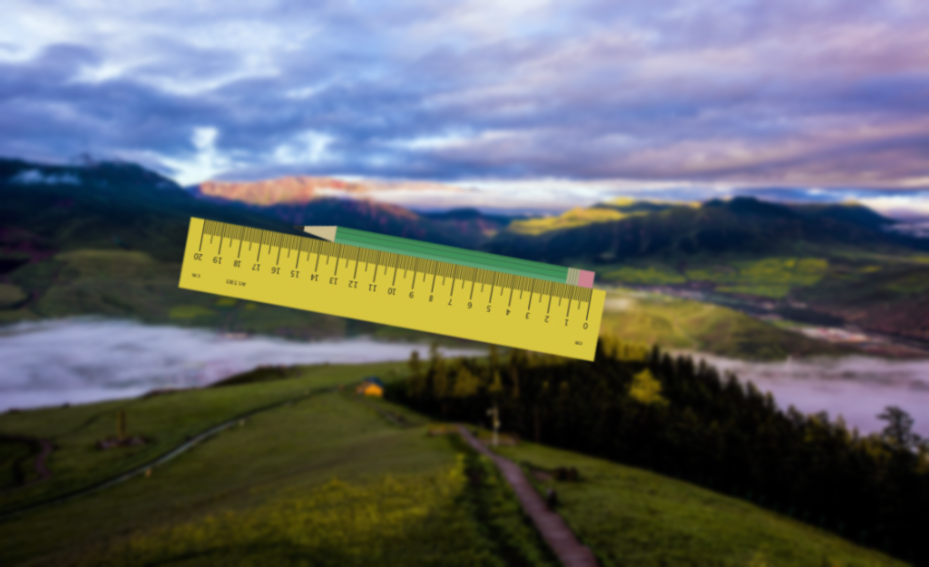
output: cm 15.5
